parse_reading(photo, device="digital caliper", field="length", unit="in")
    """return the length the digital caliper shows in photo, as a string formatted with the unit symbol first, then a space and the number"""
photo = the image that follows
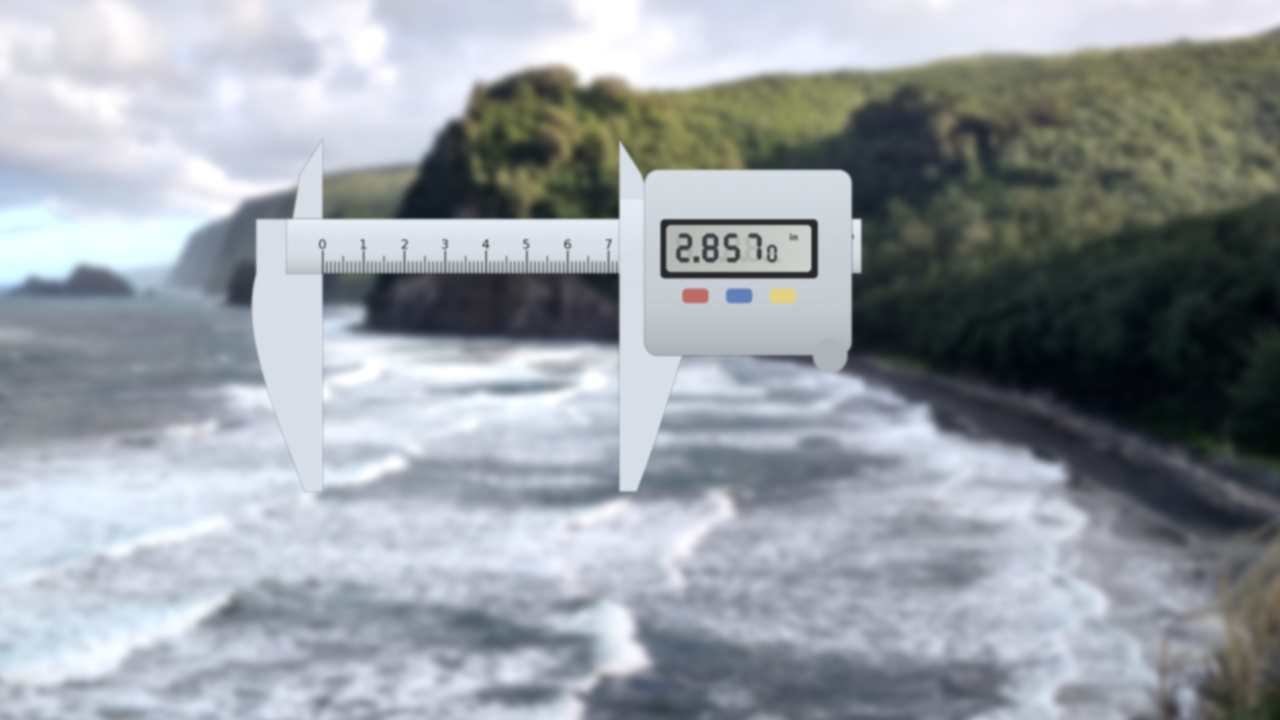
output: in 2.8570
